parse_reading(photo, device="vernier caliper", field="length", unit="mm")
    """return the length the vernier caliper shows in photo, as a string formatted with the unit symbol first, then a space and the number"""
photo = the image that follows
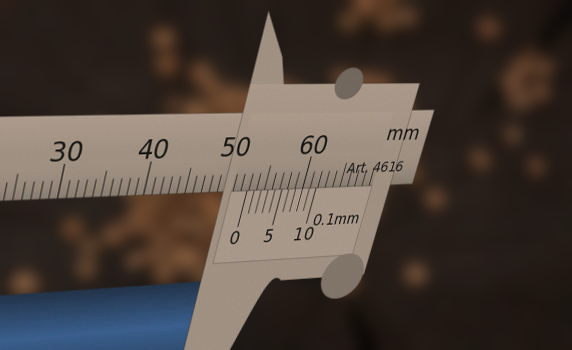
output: mm 52.8
